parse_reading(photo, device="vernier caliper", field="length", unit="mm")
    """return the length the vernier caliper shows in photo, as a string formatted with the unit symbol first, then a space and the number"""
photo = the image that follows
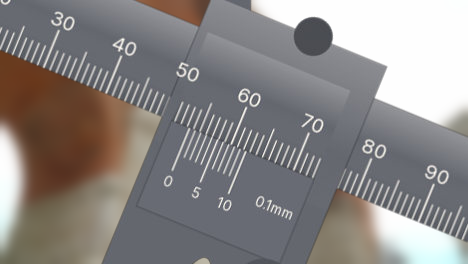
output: mm 53.4
